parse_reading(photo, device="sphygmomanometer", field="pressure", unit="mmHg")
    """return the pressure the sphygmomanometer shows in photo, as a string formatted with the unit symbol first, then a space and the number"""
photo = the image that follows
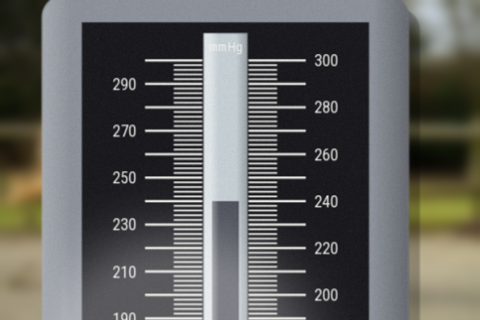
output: mmHg 240
